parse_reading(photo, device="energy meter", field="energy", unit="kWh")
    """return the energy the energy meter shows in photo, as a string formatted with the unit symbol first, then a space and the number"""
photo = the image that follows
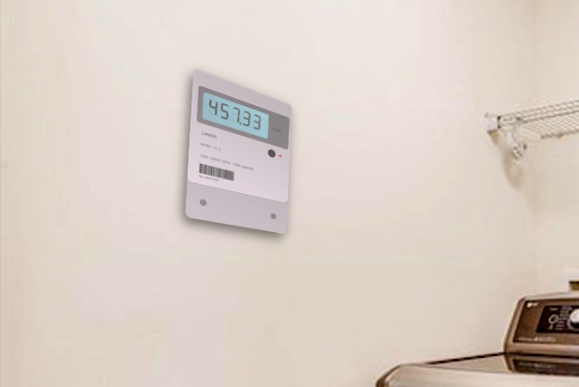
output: kWh 457.33
